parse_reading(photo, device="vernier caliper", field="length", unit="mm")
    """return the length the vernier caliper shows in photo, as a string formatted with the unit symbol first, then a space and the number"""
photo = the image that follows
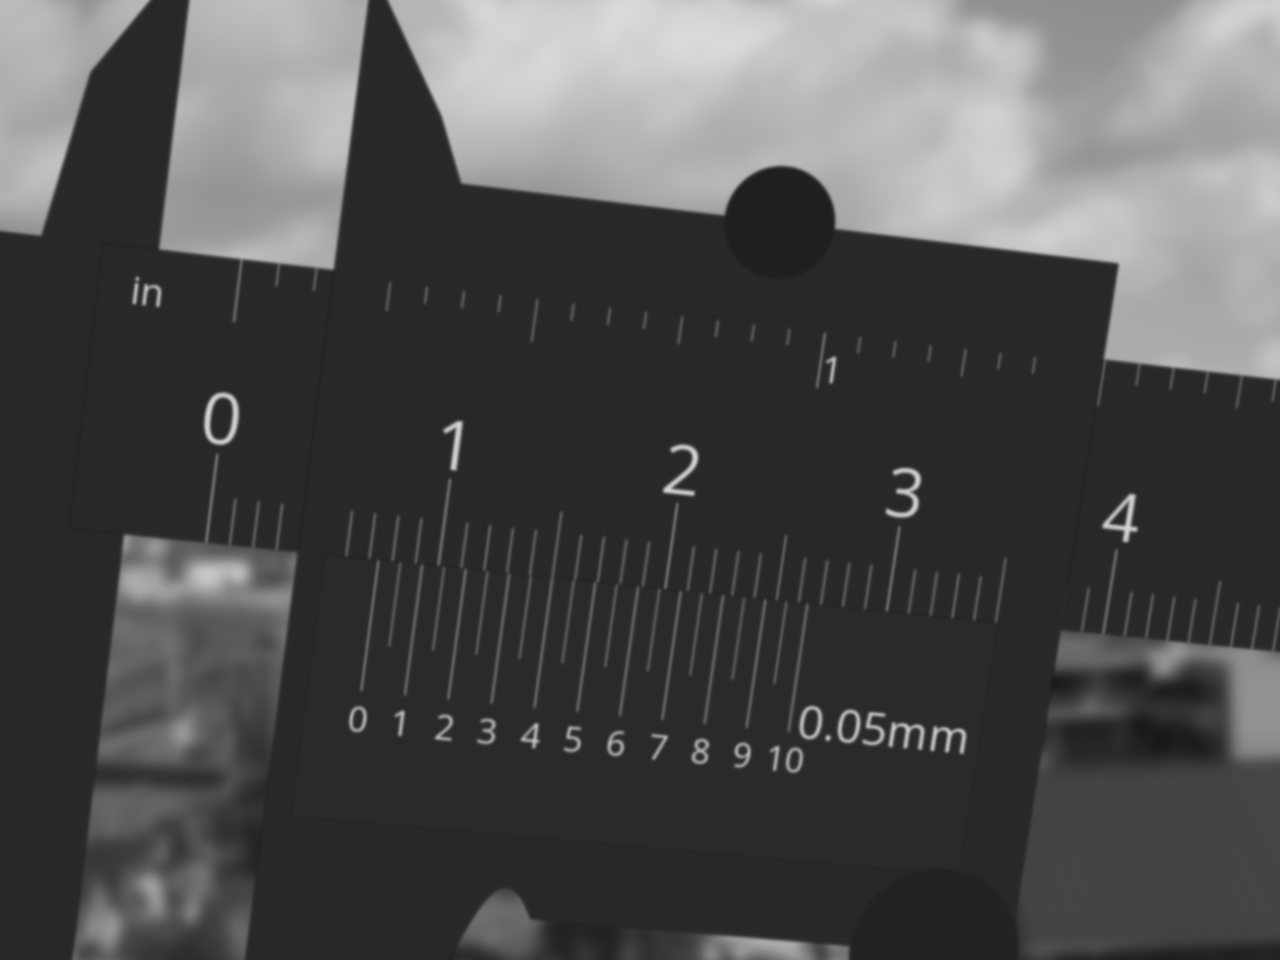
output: mm 7.4
